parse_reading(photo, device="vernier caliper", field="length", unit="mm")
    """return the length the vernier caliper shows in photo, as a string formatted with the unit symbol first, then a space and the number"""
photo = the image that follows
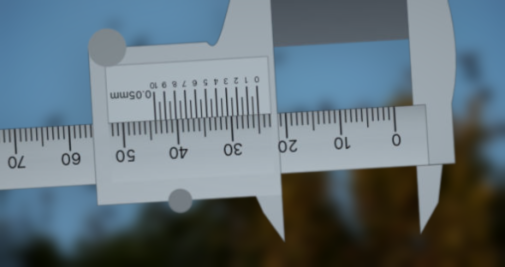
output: mm 25.0
